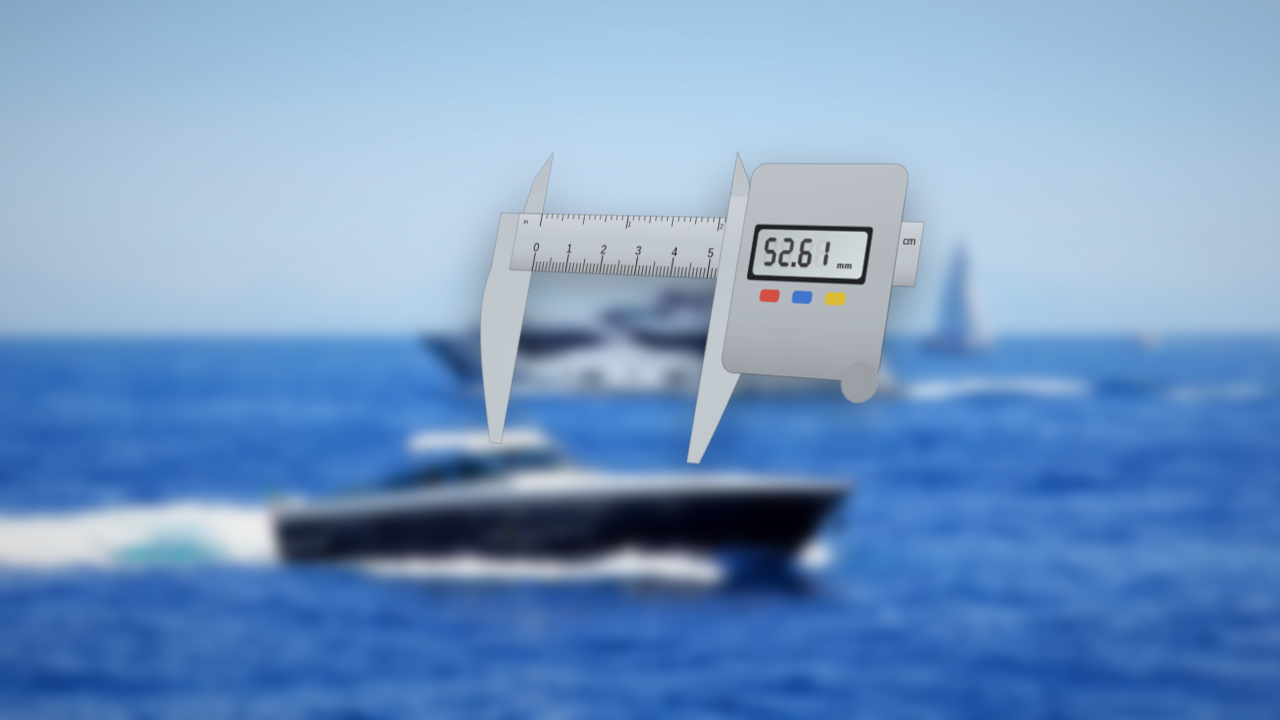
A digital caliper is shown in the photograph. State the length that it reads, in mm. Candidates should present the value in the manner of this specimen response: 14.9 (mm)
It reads 52.61 (mm)
